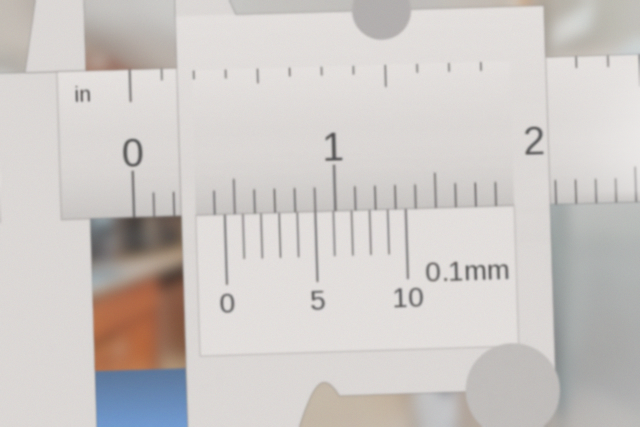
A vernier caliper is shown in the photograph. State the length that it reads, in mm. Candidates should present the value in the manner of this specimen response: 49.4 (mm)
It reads 4.5 (mm)
